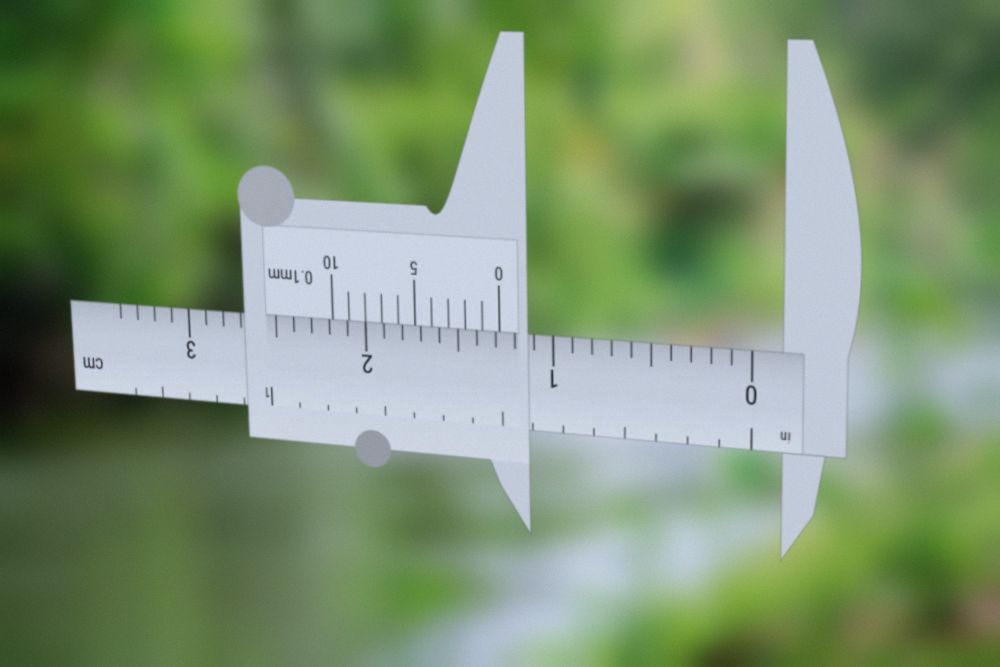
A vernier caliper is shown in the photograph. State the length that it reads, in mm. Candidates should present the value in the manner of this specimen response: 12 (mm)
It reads 12.8 (mm)
